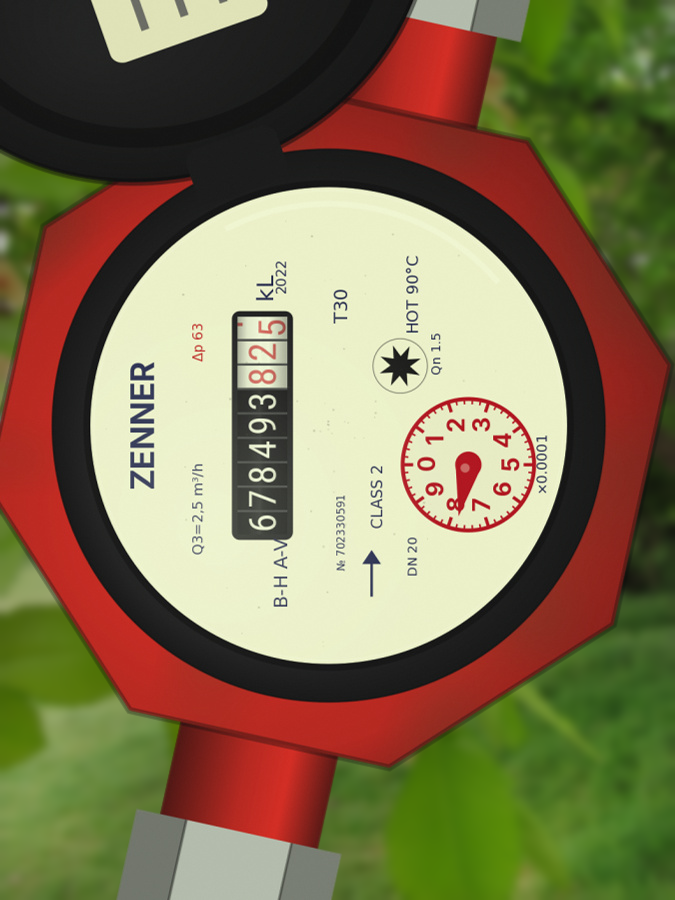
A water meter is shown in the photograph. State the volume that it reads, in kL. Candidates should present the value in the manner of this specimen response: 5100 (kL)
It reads 678493.8247 (kL)
